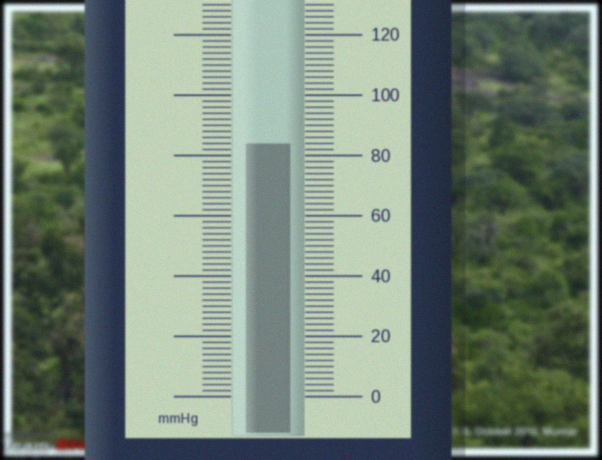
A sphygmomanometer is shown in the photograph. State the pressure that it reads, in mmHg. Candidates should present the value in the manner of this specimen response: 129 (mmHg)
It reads 84 (mmHg)
